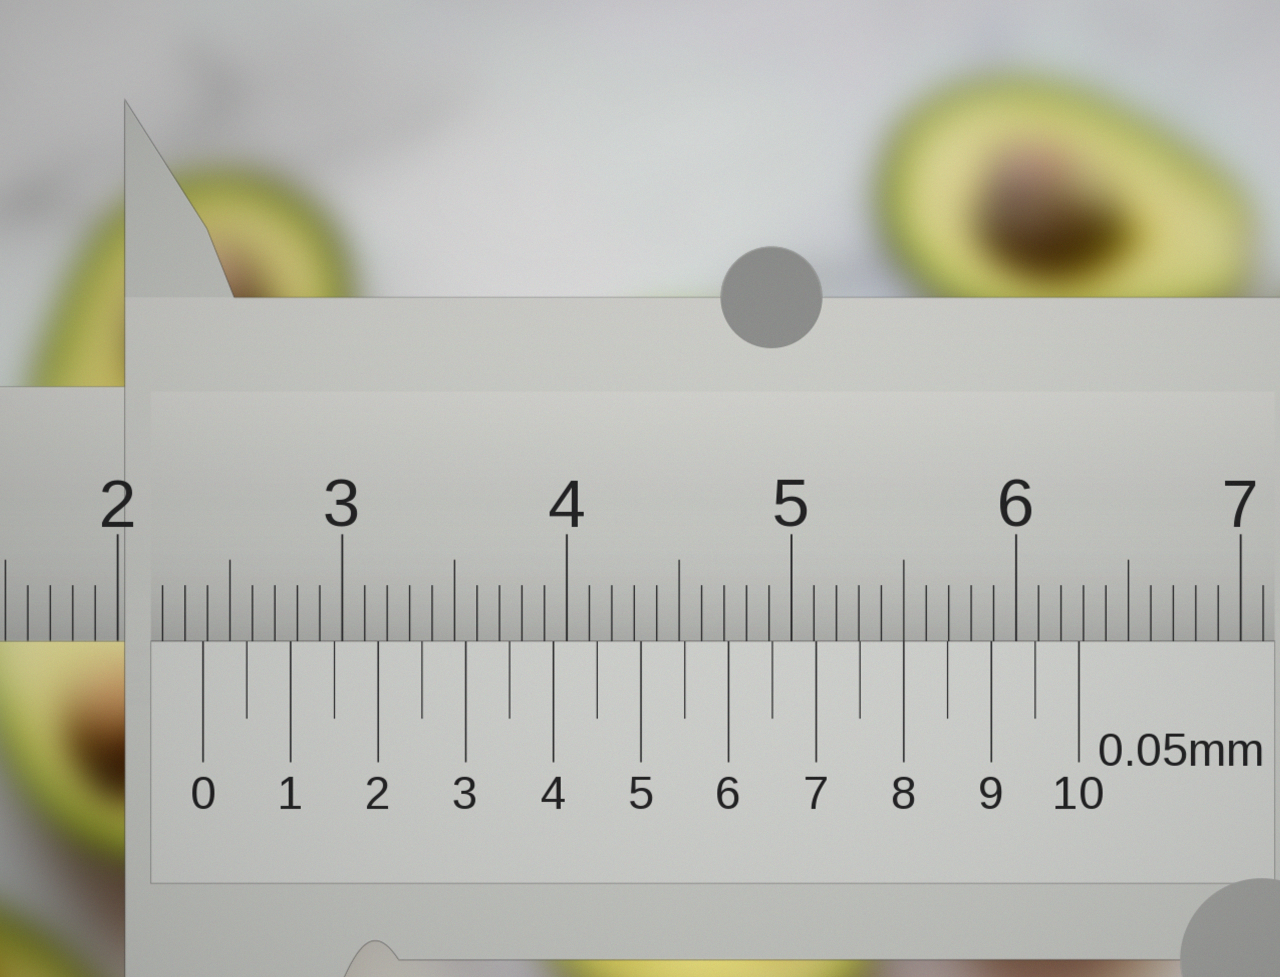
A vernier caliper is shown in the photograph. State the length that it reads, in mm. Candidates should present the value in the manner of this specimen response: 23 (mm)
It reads 23.8 (mm)
